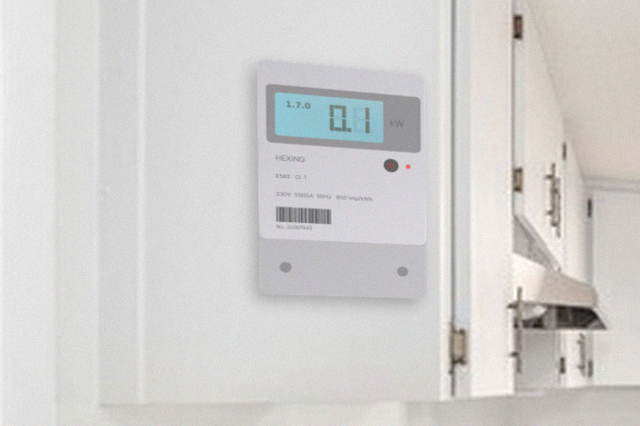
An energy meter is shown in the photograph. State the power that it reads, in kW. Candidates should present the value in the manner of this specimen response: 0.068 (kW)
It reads 0.1 (kW)
